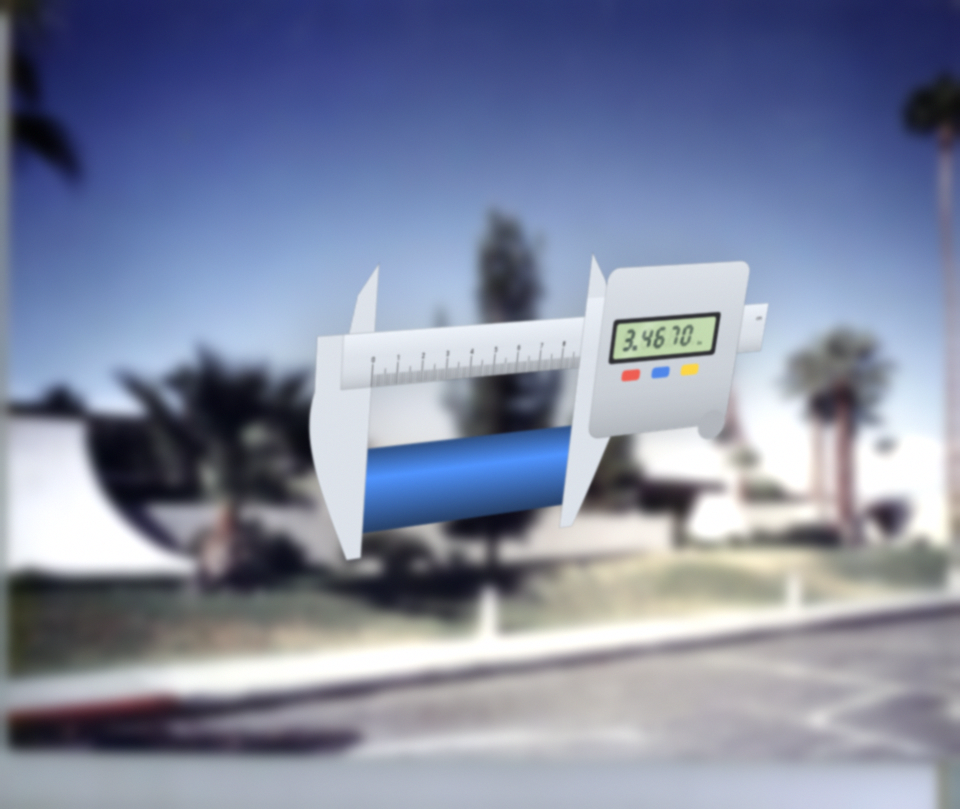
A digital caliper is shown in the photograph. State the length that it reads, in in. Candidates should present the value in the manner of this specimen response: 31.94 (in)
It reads 3.4670 (in)
